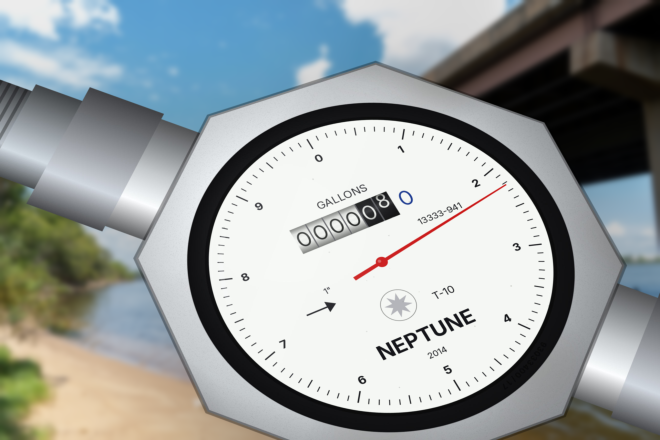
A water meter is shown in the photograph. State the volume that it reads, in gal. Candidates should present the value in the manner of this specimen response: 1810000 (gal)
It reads 82.2 (gal)
